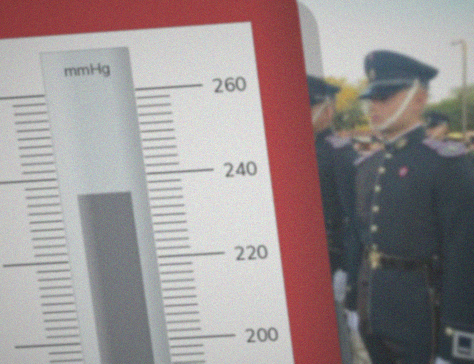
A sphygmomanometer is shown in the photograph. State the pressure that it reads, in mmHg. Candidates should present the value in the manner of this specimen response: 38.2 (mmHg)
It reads 236 (mmHg)
